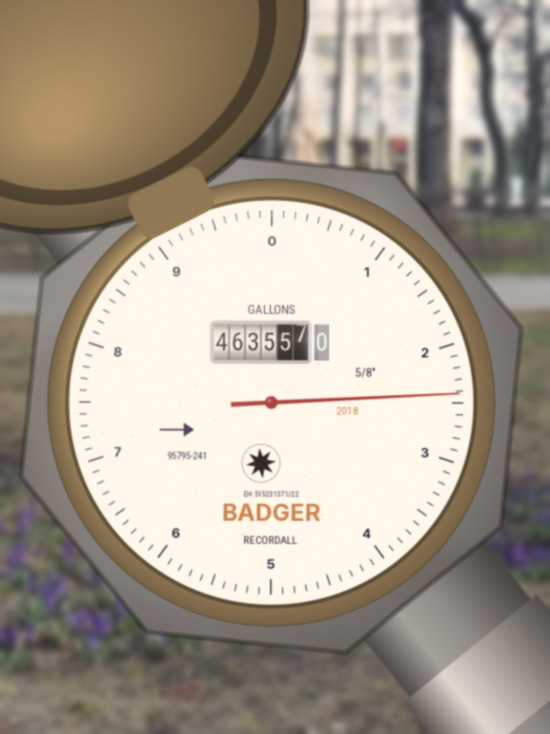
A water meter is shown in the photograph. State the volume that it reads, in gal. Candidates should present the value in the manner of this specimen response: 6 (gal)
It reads 4635572.4 (gal)
